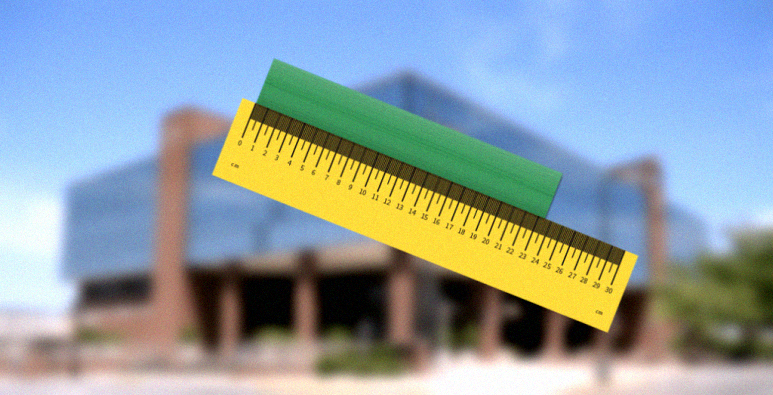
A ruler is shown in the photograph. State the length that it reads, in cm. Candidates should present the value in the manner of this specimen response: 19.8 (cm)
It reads 23.5 (cm)
